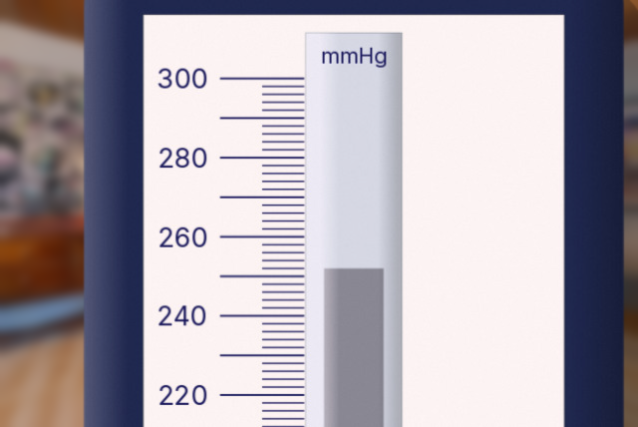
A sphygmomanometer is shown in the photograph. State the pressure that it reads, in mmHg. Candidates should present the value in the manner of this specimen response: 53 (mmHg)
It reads 252 (mmHg)
